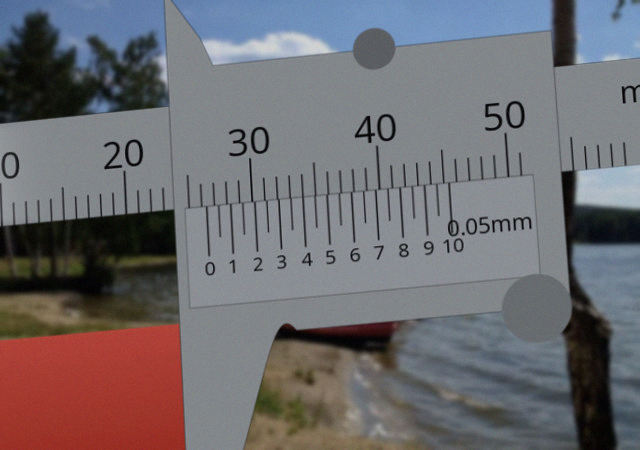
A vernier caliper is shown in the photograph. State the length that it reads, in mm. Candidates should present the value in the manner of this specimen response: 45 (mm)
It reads 26.4 (mm)
